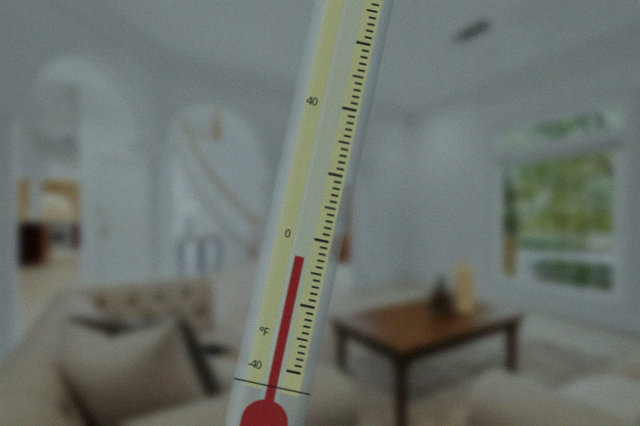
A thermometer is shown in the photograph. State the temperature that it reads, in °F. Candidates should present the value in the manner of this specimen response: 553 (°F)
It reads -6 (°F)
